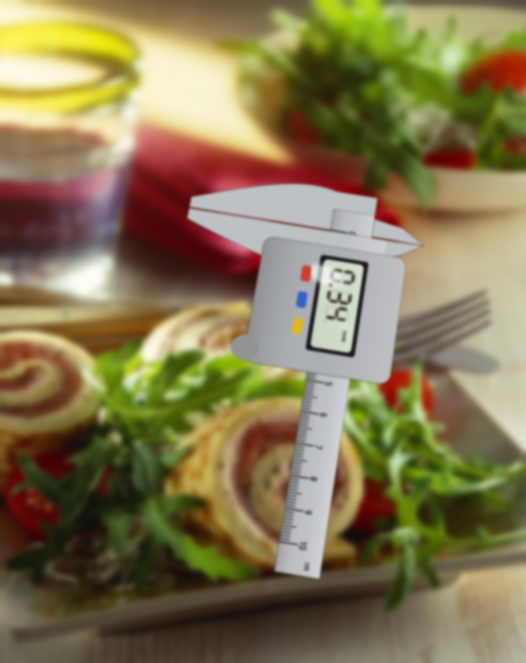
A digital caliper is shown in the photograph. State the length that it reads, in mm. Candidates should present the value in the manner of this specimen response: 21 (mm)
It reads 0.34 (mm)
